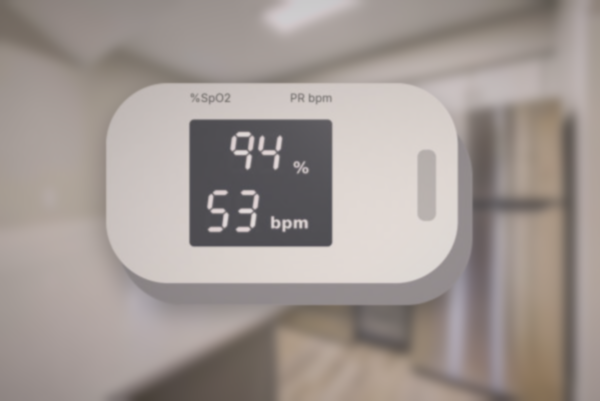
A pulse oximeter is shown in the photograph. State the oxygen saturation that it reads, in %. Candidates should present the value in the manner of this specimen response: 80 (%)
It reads 94 (%)
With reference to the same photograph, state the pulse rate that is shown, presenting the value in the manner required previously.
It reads 53 (bpm)
